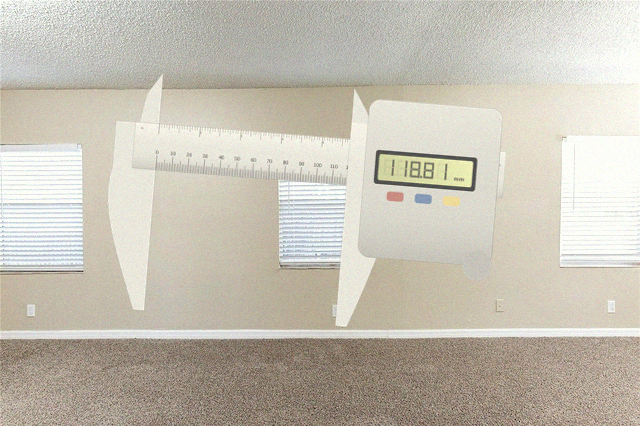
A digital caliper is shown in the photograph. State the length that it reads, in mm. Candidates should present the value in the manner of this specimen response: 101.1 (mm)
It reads 118.81 (mm)
